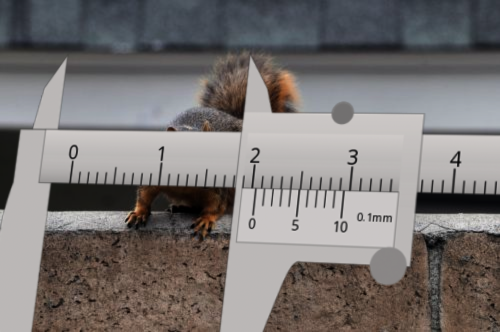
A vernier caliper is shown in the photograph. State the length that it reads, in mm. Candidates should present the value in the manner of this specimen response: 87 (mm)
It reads 20.4 (mm)
